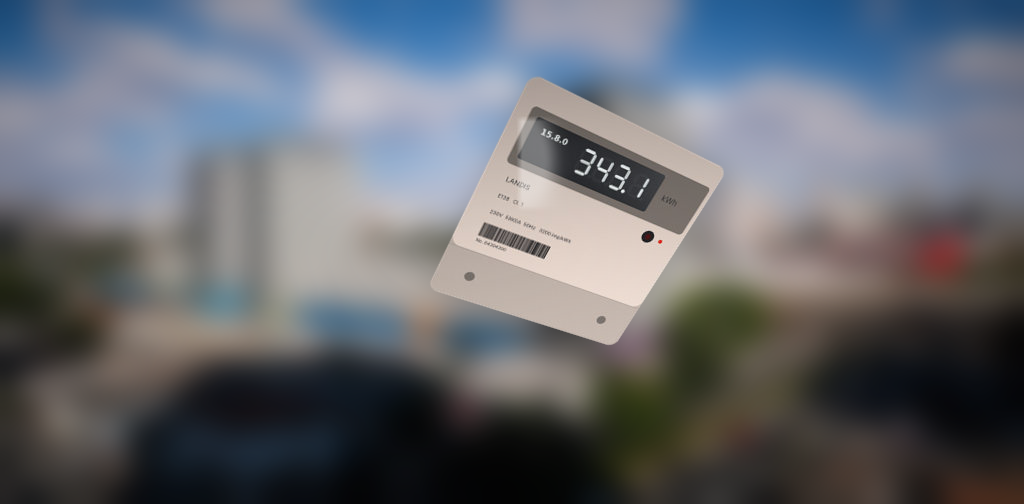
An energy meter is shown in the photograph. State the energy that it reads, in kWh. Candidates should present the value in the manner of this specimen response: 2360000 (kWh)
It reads 343.1 (kWh)
